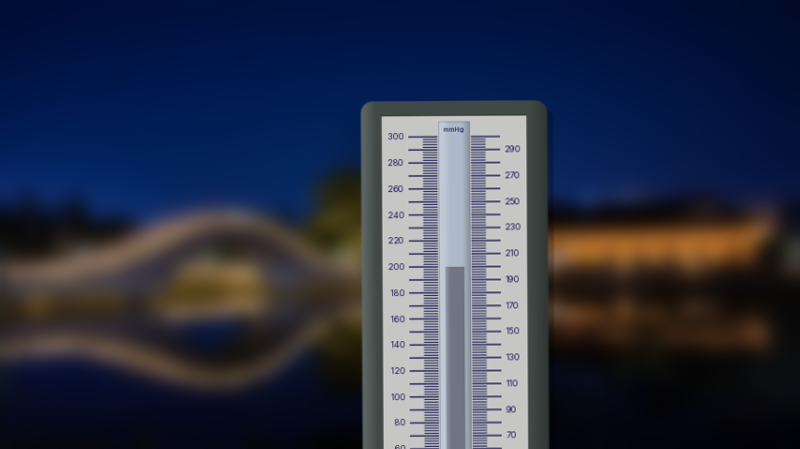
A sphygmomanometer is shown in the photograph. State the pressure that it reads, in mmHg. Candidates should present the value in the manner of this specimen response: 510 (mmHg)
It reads 200 (mmHg)
